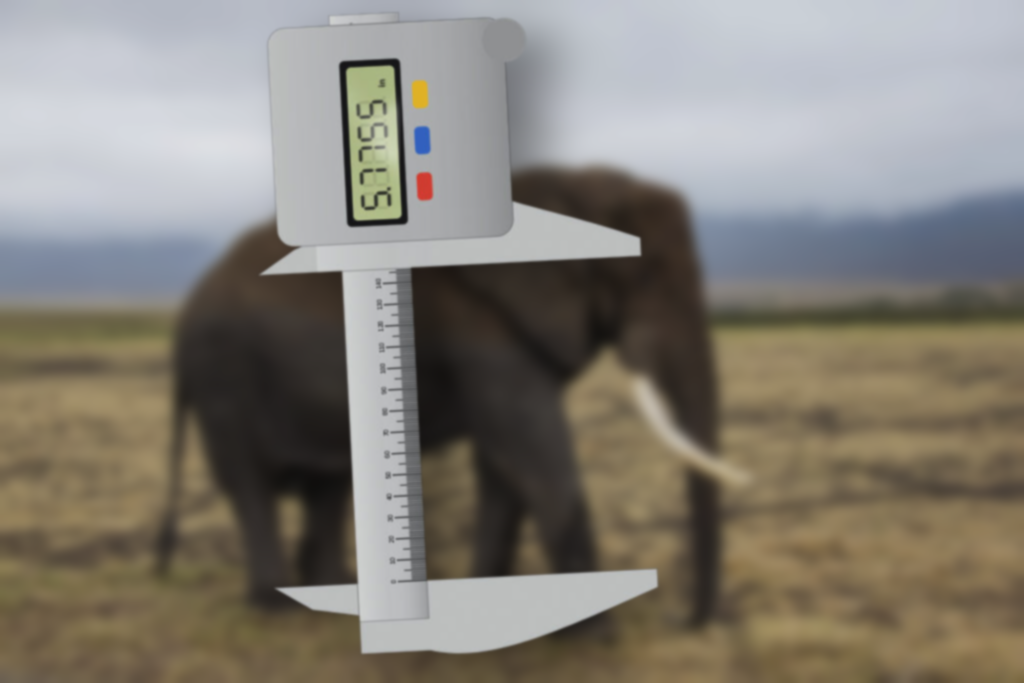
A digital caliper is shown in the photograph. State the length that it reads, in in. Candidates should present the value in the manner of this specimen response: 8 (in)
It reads 5.7755 (in)
